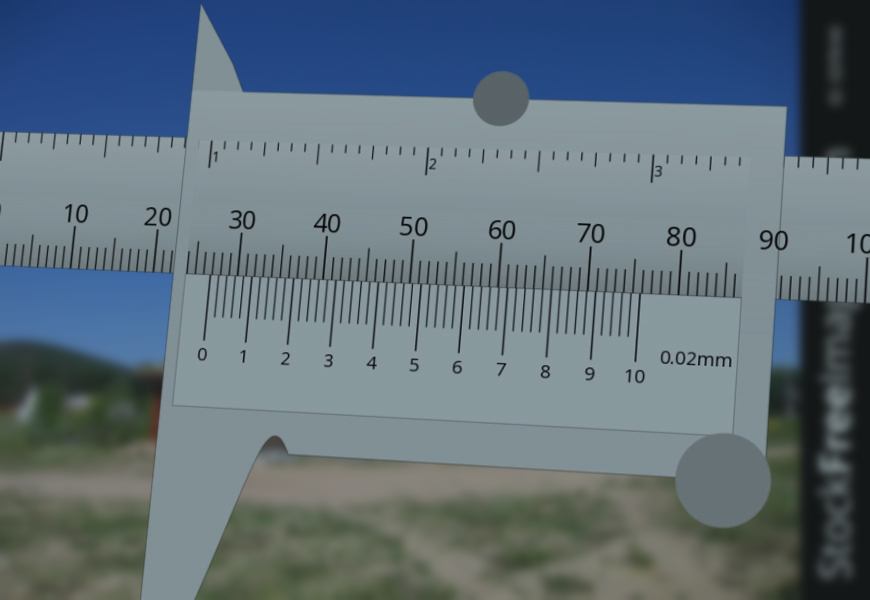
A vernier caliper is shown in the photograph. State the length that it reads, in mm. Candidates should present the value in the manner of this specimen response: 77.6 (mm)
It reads 26.8 (mm)
